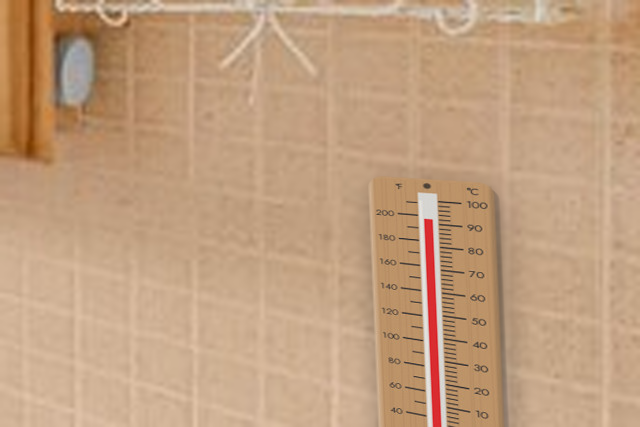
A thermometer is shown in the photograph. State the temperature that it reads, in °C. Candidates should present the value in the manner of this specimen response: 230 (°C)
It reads 92 (°C)
